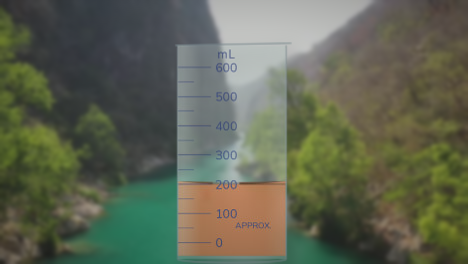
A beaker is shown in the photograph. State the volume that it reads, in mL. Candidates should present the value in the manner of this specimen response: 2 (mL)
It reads 200 (mL)
